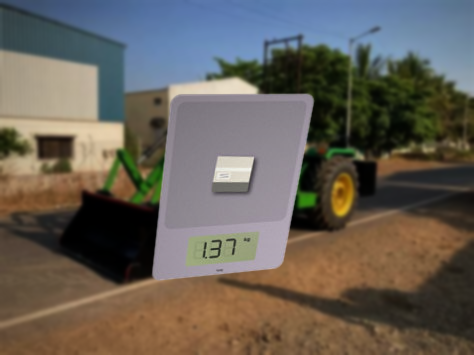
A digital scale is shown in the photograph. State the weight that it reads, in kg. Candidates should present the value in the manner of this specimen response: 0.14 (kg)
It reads 1.37 (kg)
